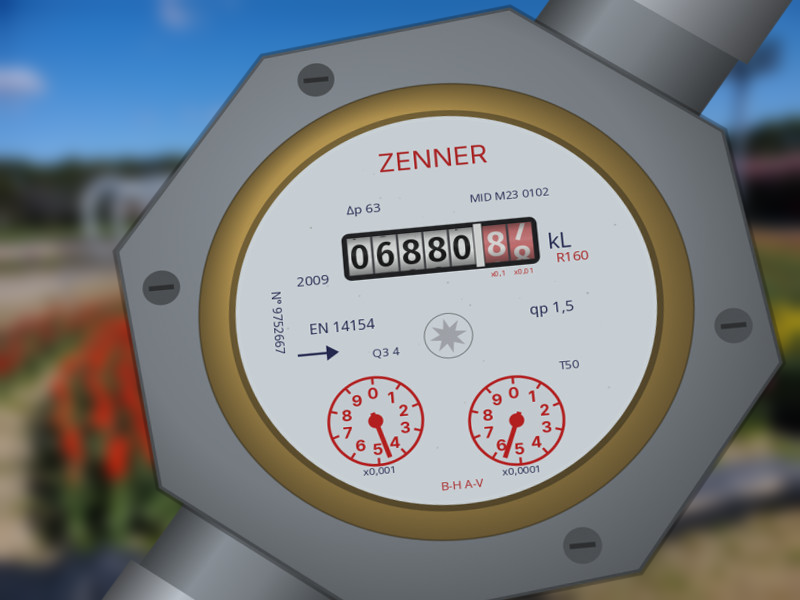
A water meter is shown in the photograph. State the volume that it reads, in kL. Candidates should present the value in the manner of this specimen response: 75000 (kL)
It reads 6880.8745 (kL)
